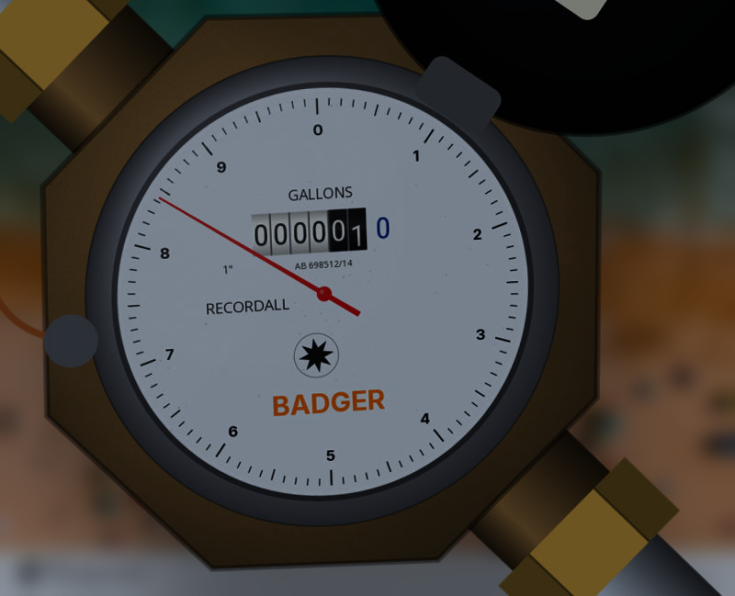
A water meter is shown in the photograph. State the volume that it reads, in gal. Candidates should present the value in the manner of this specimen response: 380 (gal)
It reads 8.4 (gal)
